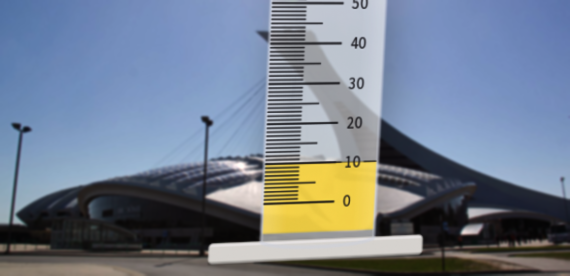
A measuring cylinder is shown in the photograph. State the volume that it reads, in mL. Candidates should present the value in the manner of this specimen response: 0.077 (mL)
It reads 10 (mL)
